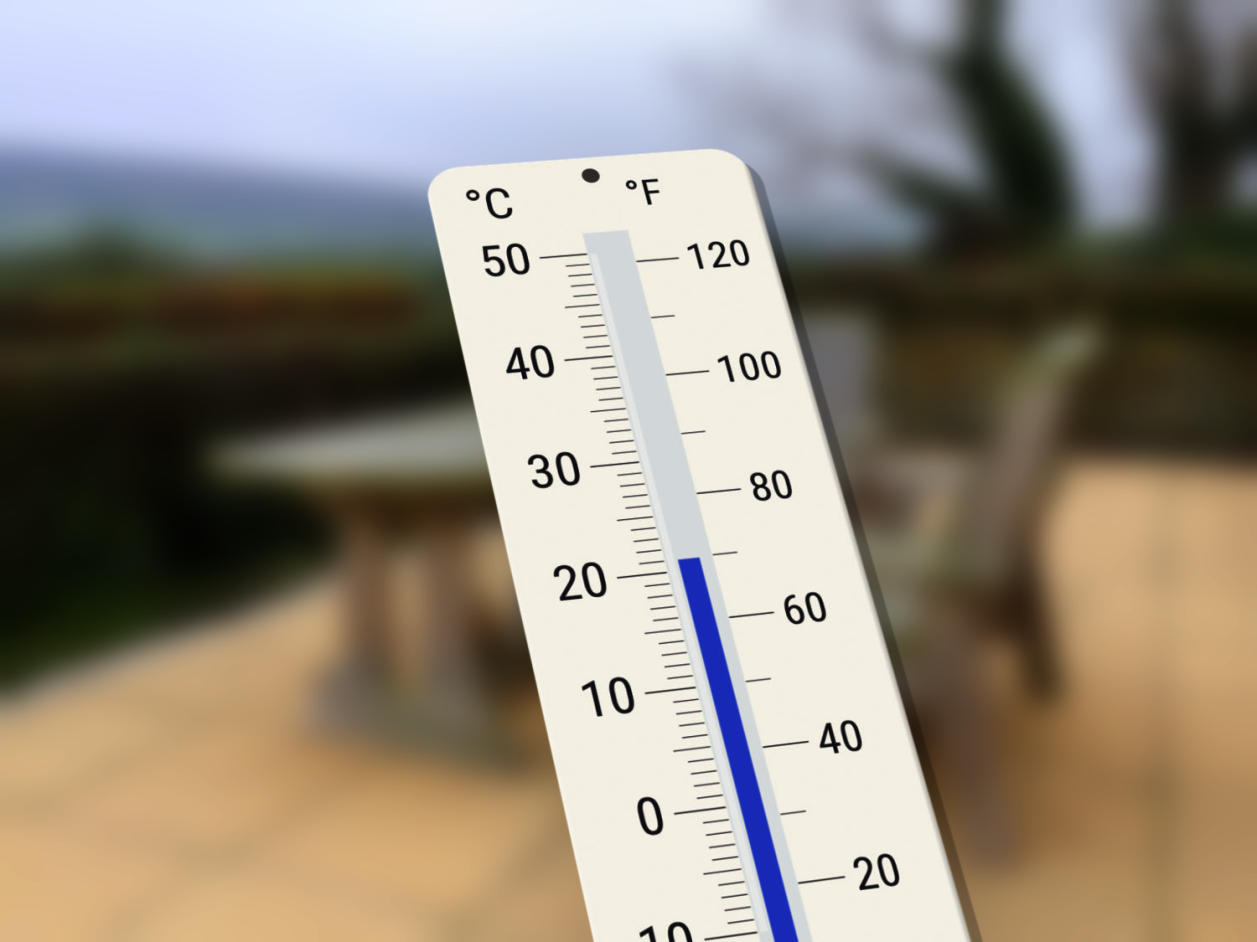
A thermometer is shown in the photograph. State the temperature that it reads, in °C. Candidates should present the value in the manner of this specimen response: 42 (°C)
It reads 21 (°C)
